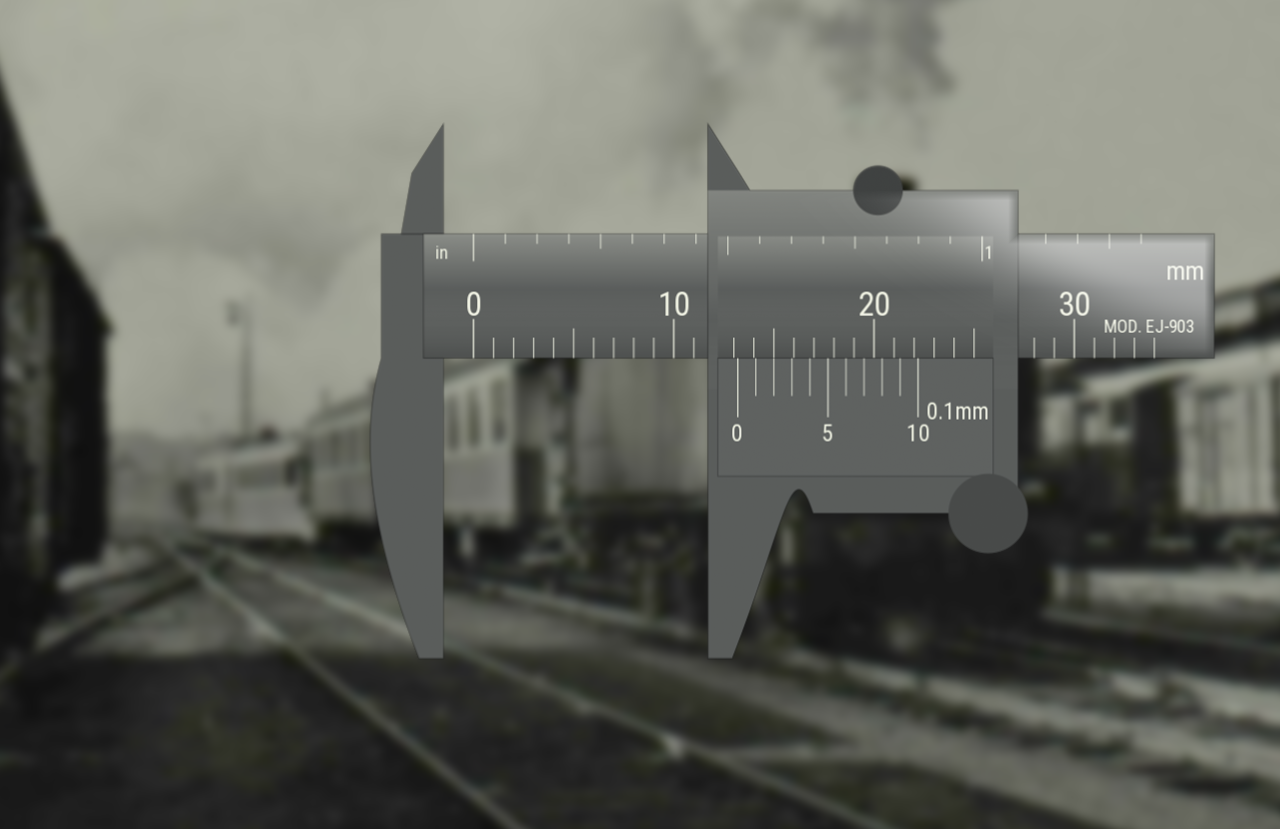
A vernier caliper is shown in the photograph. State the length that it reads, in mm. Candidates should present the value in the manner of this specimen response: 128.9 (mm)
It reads 13.2 (mm)
